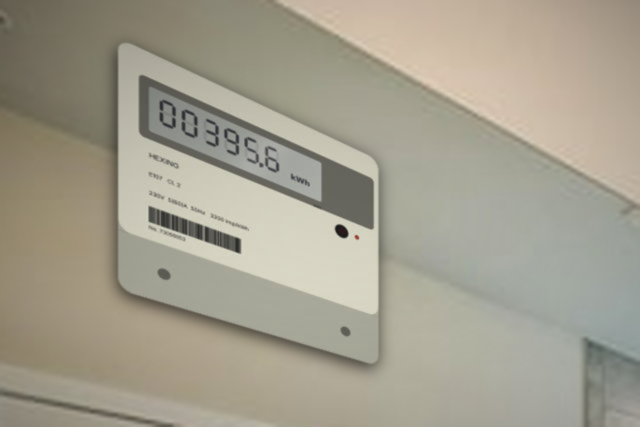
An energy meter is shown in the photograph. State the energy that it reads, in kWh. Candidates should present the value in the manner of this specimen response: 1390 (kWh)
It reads 395.6 (kWh)
